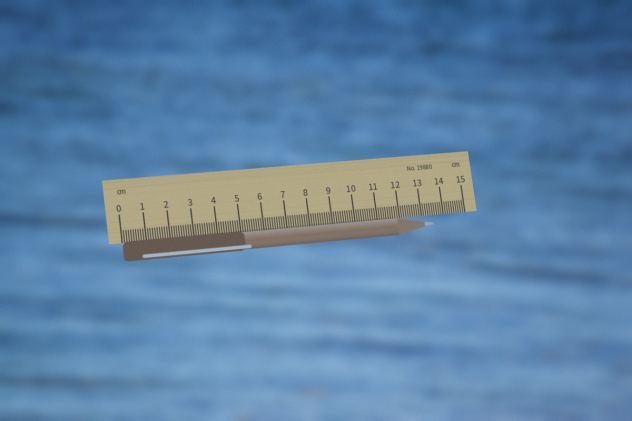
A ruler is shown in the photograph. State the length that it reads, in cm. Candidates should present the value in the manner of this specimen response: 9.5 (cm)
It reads 13.5 (cm)
